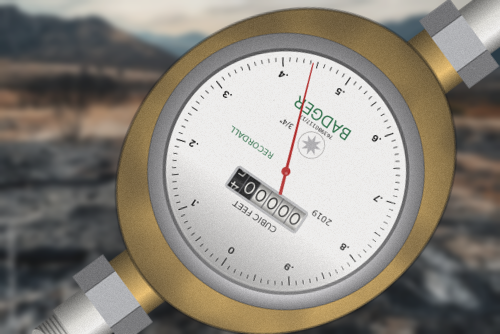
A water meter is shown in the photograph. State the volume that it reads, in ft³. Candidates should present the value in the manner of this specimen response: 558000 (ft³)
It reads 4.44 (ft³)
